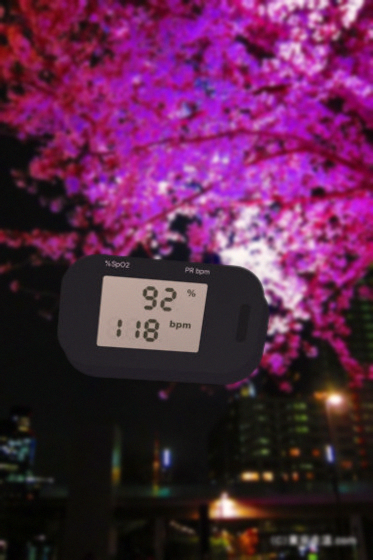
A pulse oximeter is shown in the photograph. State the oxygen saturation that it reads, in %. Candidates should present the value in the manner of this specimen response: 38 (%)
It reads 92 (%)
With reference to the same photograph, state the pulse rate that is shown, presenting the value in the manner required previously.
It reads 118 (bpm)
